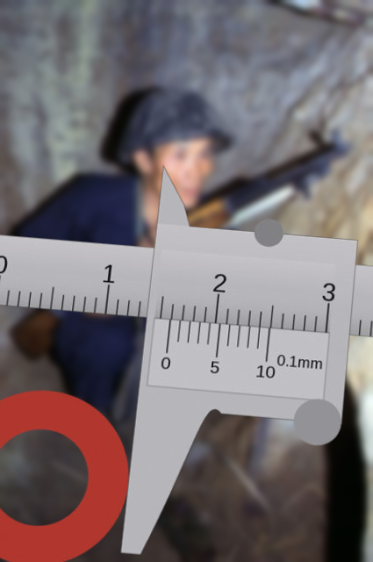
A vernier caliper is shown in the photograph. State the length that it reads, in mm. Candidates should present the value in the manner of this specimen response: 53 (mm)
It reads 15.9 (mm)
